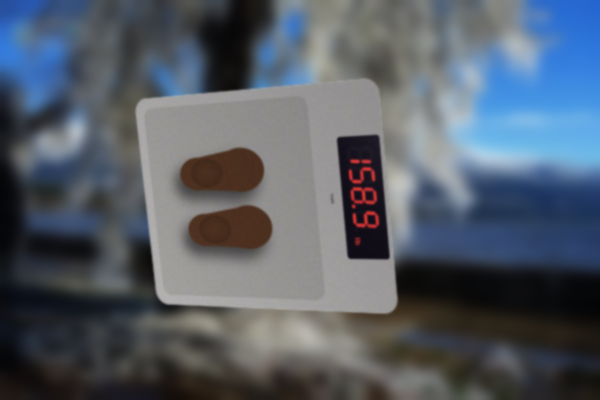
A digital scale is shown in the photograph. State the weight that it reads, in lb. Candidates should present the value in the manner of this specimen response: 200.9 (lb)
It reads 158.9 (lb)
